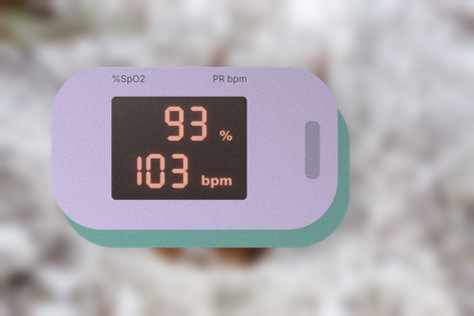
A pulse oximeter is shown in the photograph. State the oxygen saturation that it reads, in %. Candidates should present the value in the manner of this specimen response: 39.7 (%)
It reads 93 (%)
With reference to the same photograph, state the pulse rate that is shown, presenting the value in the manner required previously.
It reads 103 (bpm)
